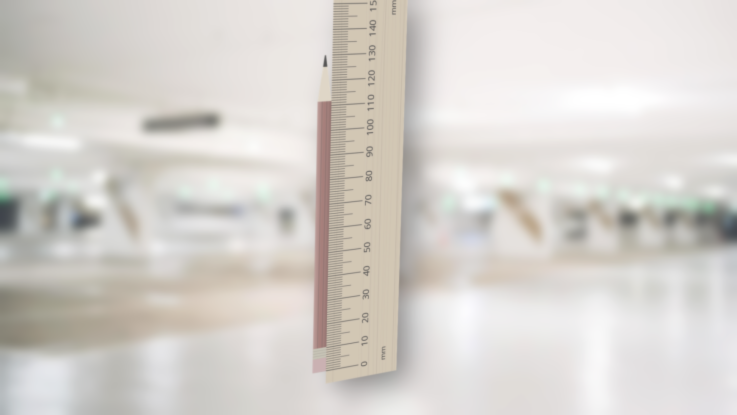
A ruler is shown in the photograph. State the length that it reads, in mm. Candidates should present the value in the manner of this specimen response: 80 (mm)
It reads 130 (mm)
